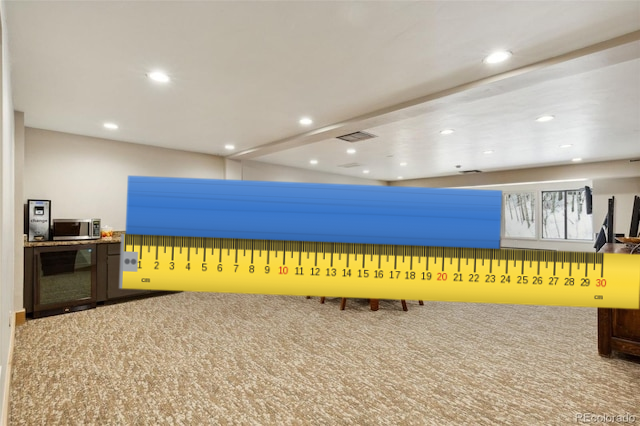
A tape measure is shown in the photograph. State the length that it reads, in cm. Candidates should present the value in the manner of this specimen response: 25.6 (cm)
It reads 23.5 (cm)
